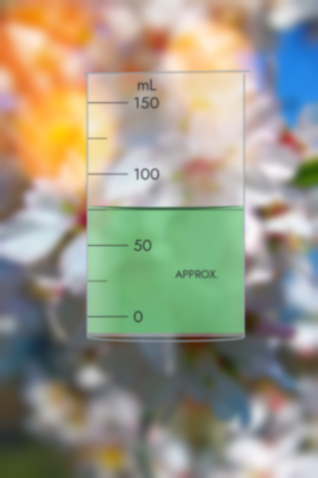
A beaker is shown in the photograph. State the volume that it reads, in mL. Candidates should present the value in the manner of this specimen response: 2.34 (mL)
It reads 75 (mL)
